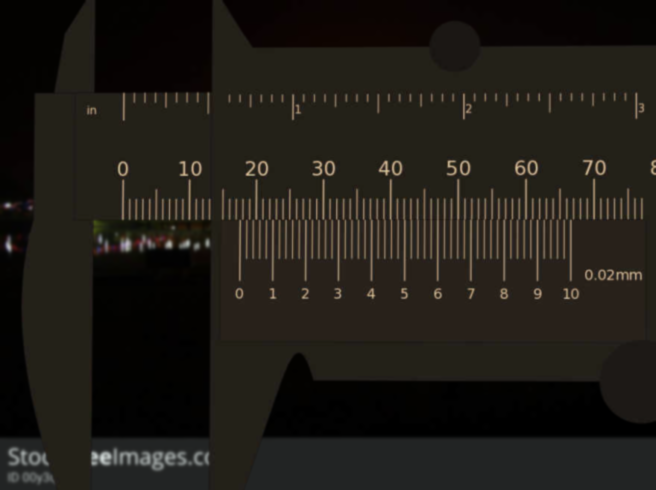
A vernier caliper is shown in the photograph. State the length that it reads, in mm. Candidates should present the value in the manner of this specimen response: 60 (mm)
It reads 17.6 (mm)
